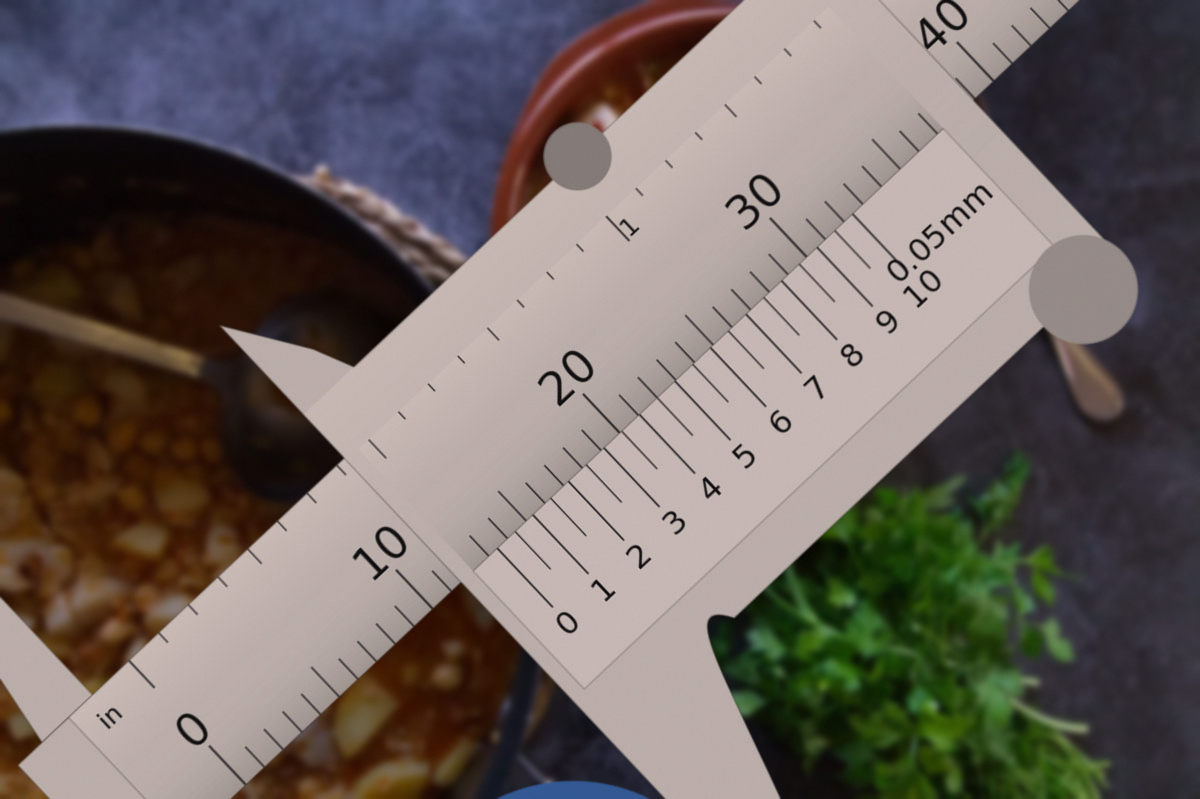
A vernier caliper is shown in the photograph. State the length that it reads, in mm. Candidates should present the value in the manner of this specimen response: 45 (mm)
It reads 13.45 (mm)
